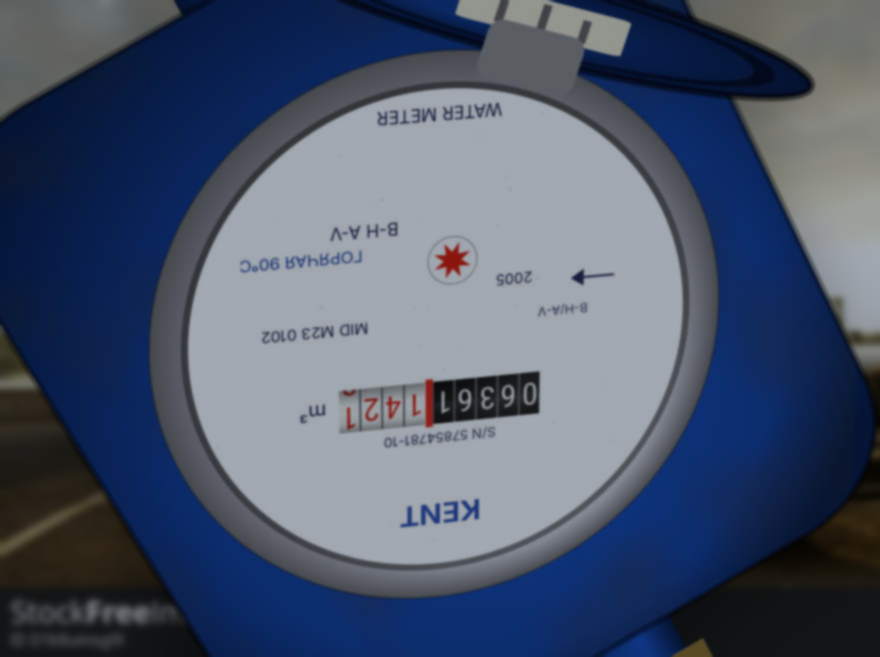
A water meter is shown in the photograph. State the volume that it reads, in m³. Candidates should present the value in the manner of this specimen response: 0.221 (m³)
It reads 6361.1421 (m³)
